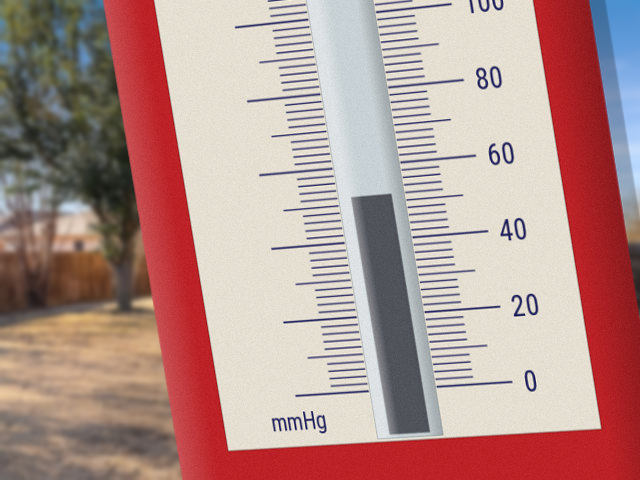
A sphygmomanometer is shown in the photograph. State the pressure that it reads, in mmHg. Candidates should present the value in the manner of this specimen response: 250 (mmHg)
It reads 52 (mmHg)
